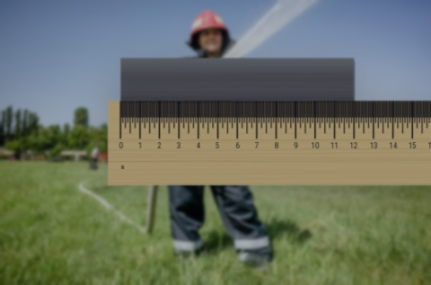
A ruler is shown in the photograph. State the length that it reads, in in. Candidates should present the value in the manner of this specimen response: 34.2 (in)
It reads 12 (in)
